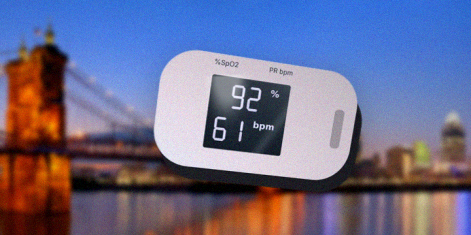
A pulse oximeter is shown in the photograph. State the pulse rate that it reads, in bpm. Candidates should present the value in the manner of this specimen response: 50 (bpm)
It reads 61 (bpm)
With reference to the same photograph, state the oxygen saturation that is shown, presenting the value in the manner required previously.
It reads 92 (%)
